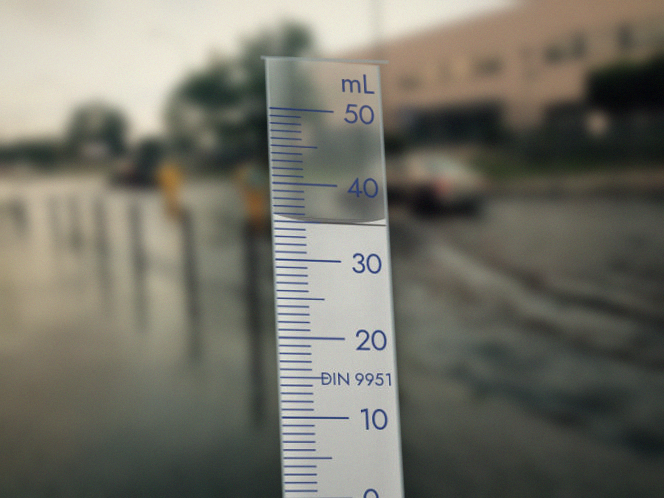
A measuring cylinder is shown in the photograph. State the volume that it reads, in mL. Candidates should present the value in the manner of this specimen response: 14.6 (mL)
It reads 35 (mL)
